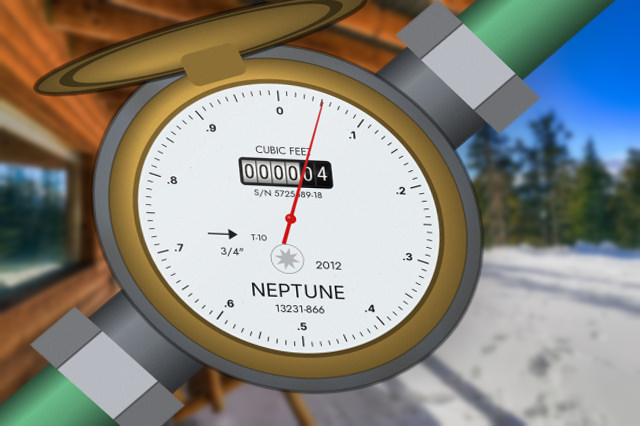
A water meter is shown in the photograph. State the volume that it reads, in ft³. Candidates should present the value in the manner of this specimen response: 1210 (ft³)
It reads 4.05 (ft³)
